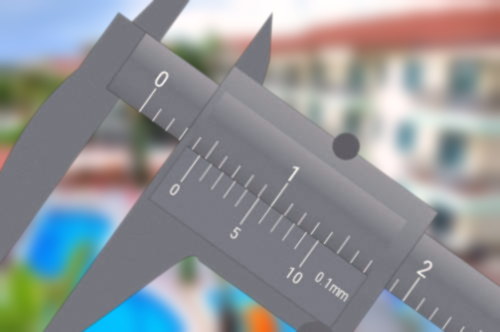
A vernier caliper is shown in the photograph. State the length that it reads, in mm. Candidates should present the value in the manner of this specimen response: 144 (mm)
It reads 4.6 (mm)
